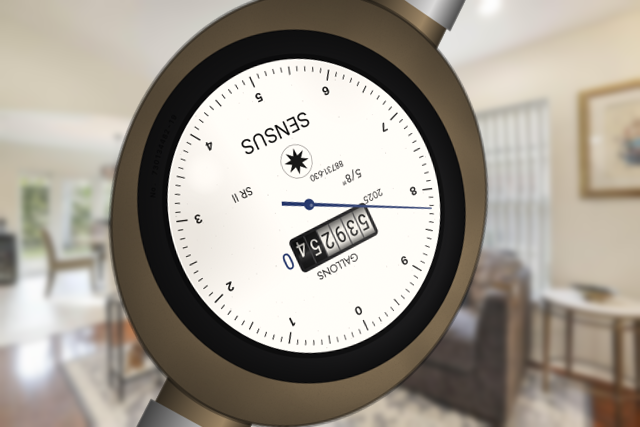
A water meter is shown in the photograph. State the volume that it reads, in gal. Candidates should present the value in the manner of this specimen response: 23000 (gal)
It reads 5392538.2 (gal)
